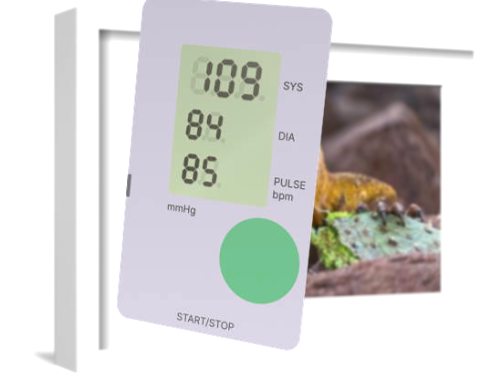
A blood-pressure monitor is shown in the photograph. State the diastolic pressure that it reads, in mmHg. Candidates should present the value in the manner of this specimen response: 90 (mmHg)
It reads 84 (mmHg)
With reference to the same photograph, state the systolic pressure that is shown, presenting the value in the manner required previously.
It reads 109 (mmHg)
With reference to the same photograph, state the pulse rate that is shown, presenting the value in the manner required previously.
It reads 85 (bpm)
